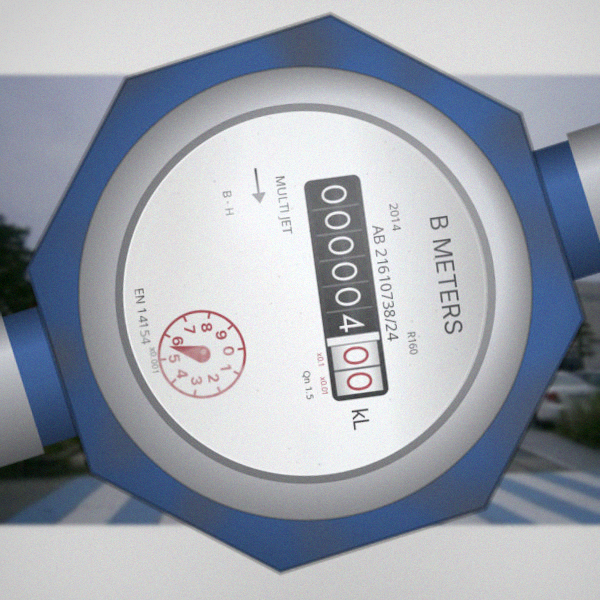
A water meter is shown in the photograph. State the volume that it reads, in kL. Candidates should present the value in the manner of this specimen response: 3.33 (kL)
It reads 4.005 (kL)
